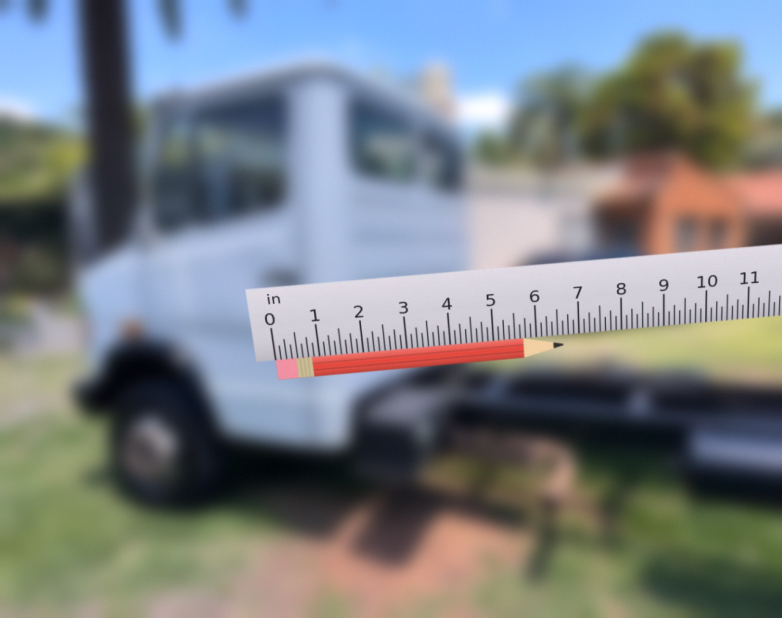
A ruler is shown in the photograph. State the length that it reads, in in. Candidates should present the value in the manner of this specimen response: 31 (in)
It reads 6.625 (in)
